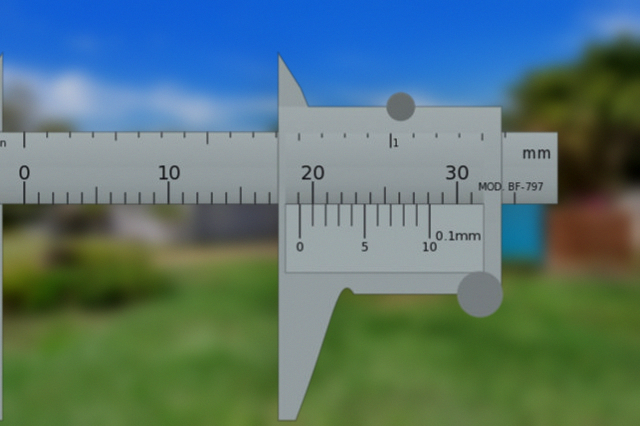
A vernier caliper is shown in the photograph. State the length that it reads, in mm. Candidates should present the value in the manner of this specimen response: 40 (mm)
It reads 19.1 (mm)
